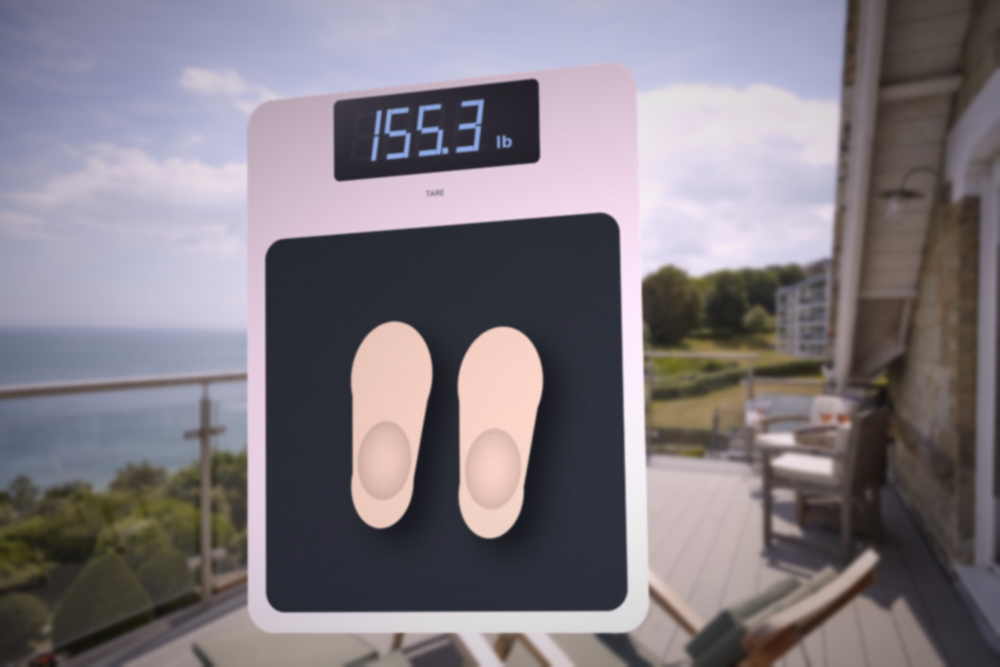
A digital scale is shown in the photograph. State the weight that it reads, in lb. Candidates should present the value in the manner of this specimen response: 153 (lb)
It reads 155.3 (lb)
